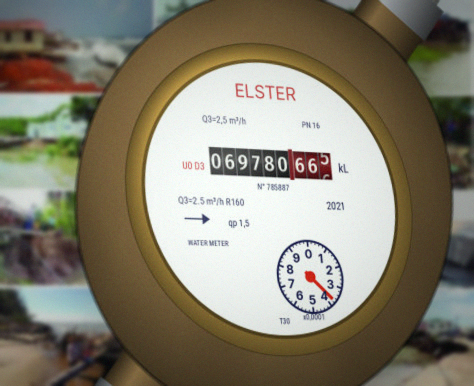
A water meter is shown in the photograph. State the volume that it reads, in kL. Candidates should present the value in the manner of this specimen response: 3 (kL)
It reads 69780.6653 (kL)
